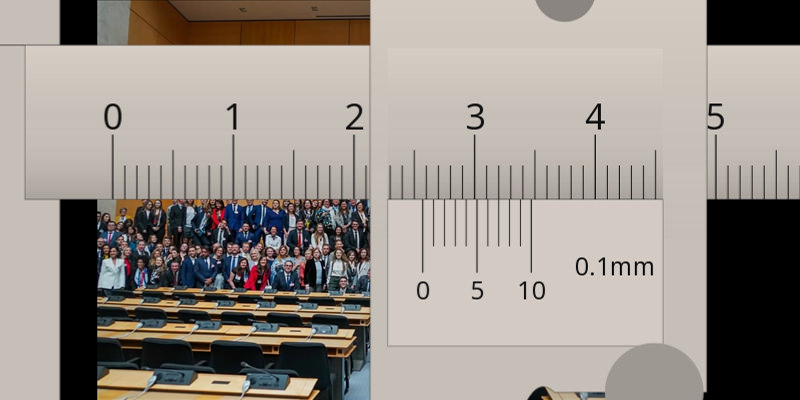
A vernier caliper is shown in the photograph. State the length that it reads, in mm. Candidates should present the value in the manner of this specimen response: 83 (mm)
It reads 25.7 (mm)
